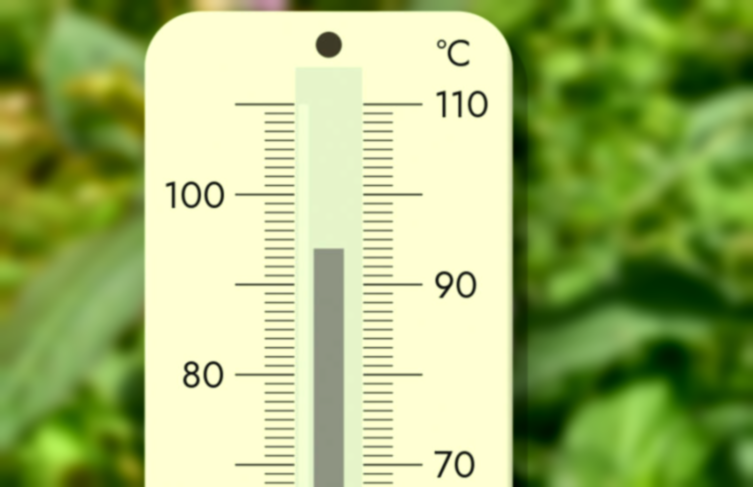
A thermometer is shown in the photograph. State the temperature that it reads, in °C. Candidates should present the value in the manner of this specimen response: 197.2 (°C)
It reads 94 (°C)
